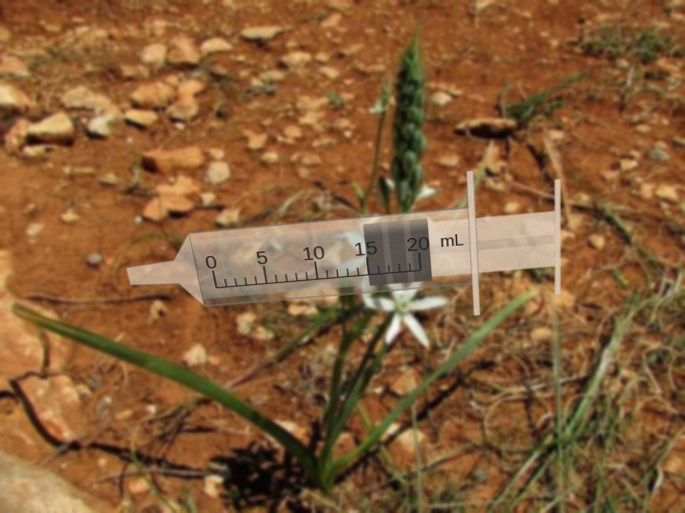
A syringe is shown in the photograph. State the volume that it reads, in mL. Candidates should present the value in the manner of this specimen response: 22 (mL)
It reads 15 (mL)
